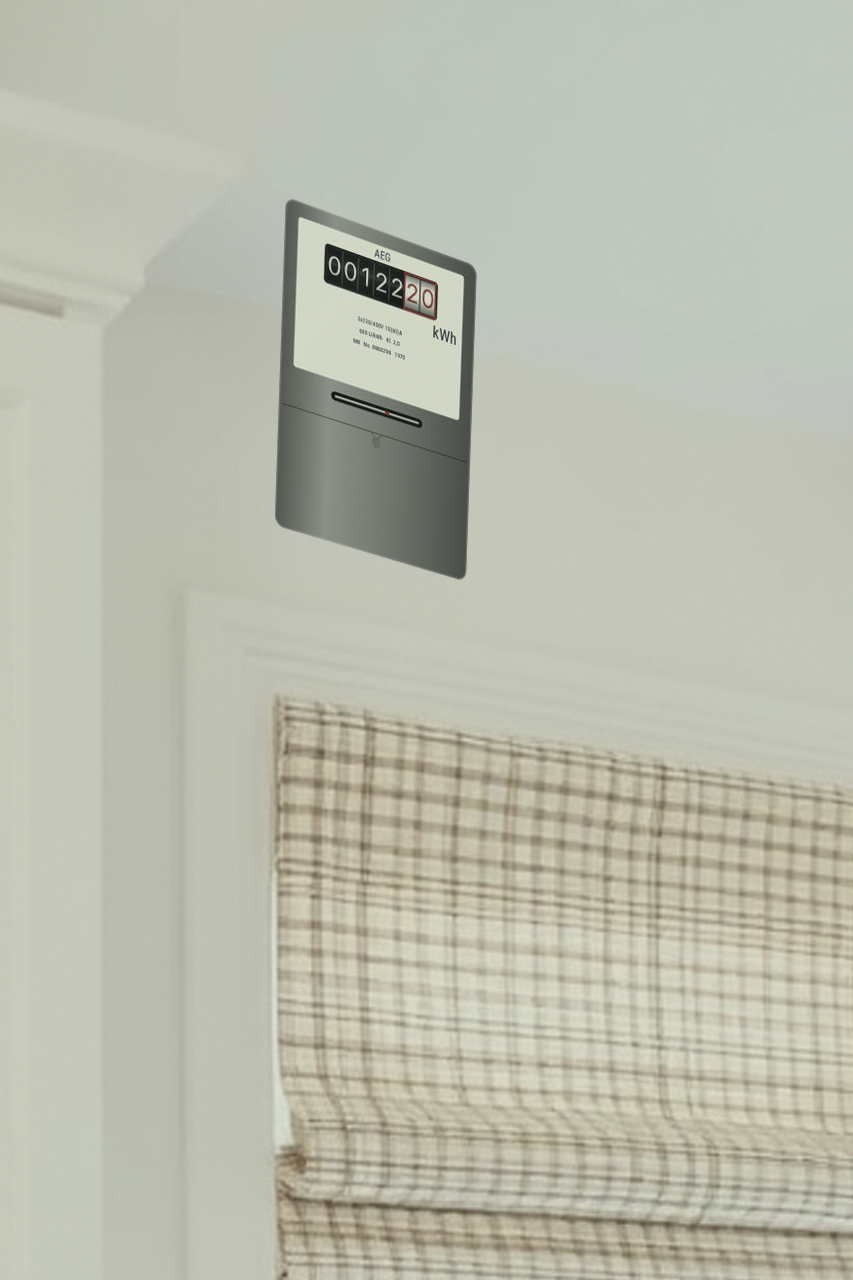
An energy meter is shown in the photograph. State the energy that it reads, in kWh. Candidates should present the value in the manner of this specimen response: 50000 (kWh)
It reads 122.20 (kWh)
